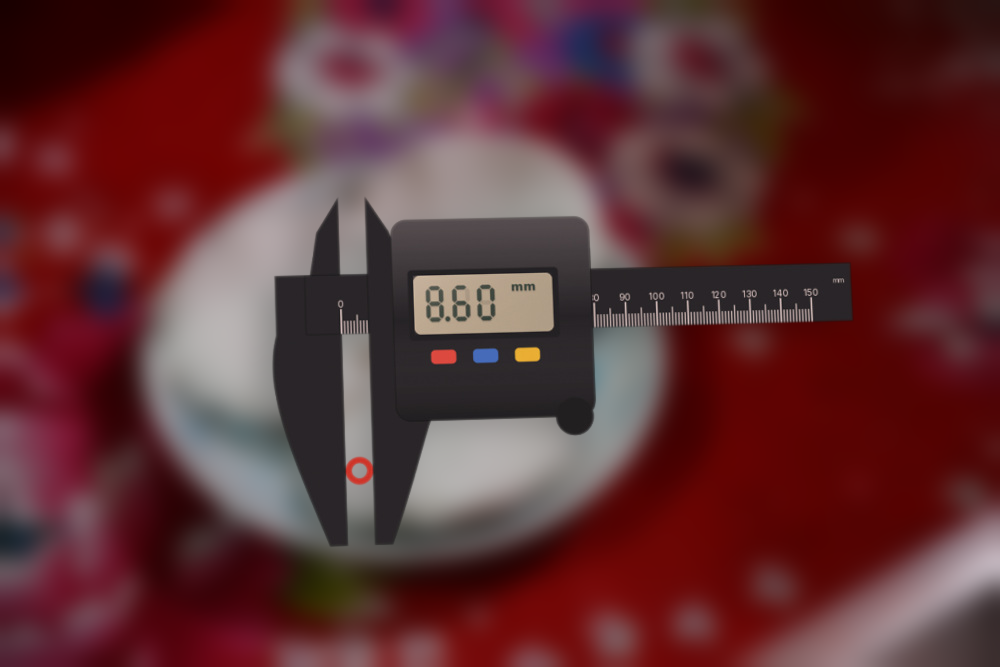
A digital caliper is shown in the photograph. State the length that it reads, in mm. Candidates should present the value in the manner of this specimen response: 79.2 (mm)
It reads 8.60 (mm)
